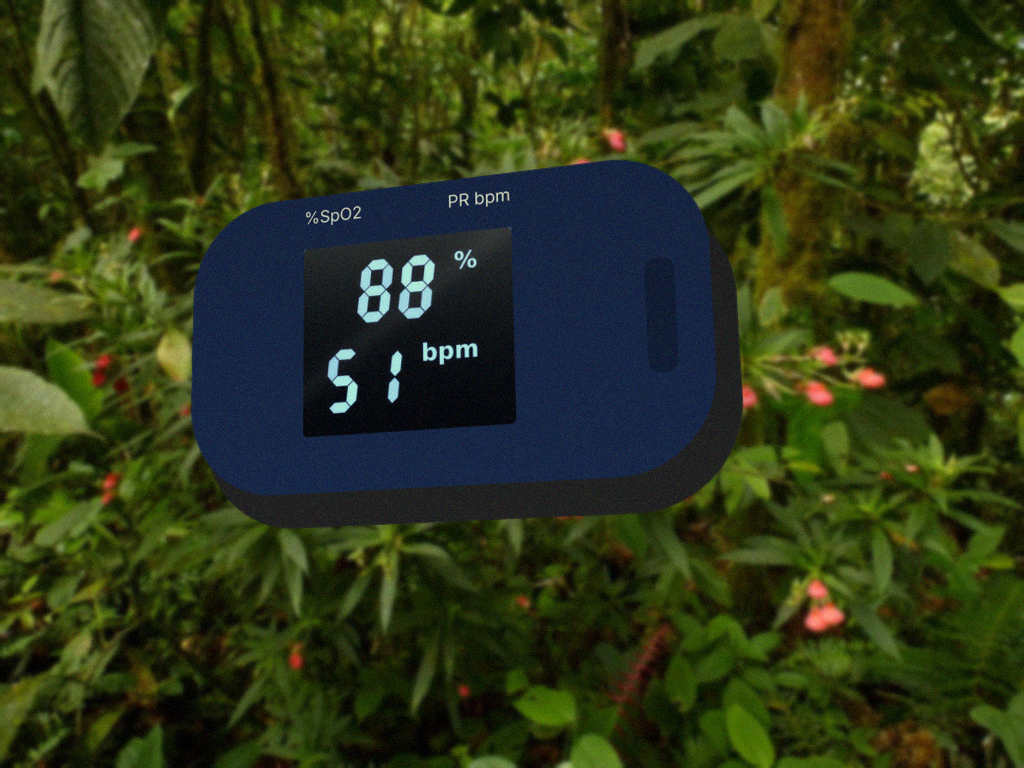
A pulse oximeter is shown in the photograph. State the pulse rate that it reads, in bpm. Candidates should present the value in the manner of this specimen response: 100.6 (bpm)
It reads 51 (bpm)
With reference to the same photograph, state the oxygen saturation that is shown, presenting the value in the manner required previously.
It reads 88 (%)
